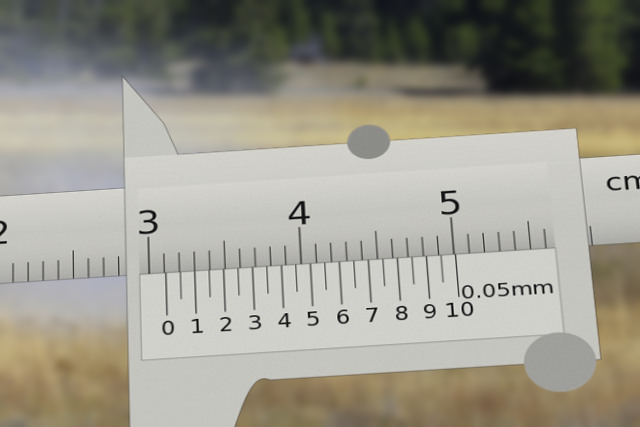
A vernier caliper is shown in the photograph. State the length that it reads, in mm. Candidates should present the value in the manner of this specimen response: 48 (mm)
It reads 31.1 (mm)
